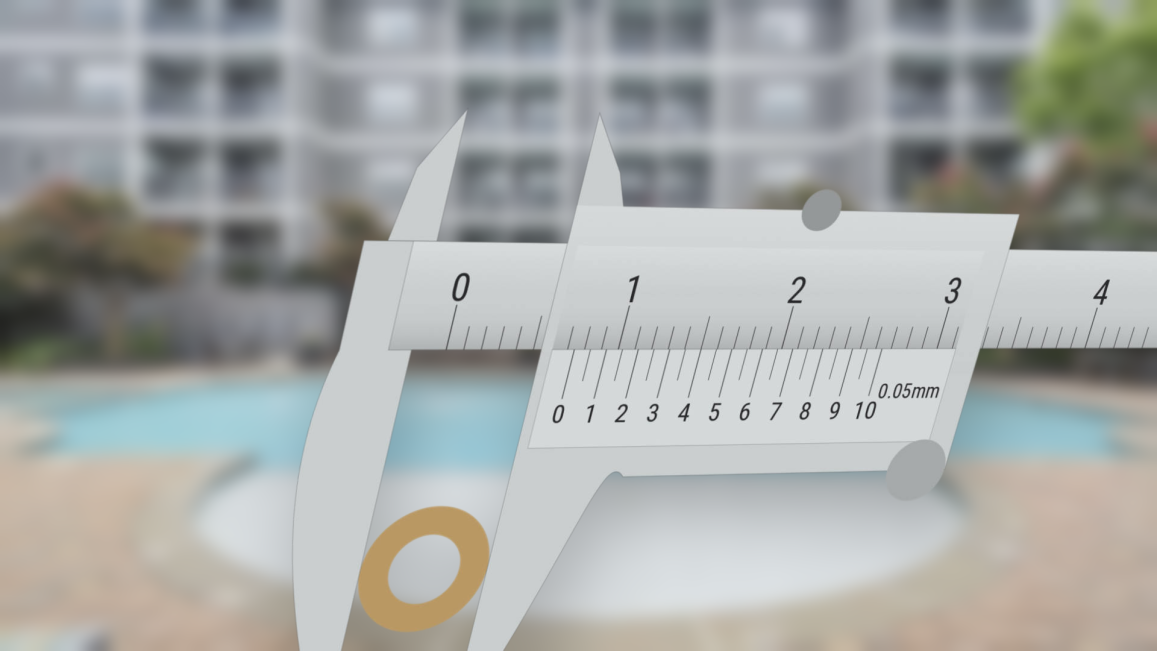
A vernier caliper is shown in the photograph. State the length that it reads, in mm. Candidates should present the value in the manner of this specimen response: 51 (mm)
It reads 7.4 (mm)
